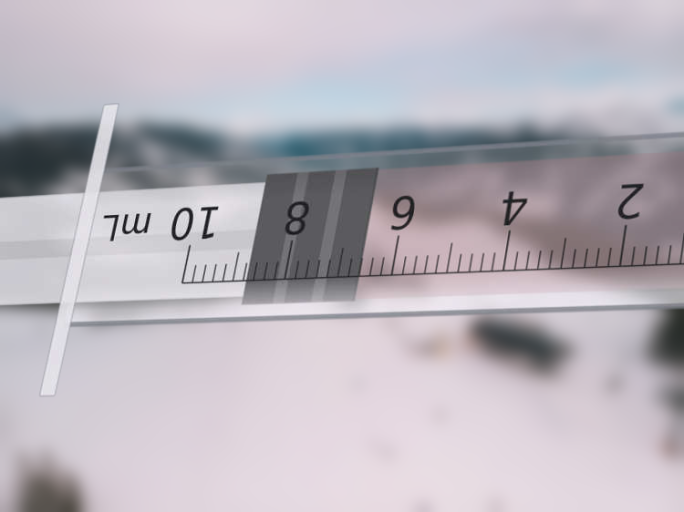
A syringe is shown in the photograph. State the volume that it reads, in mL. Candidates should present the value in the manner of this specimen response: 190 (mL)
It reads 6.6 (mL)
